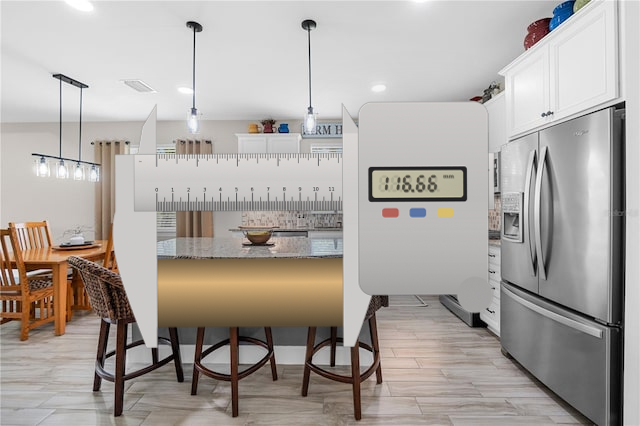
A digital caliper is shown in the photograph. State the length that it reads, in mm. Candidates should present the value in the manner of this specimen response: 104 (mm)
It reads 116.66 (mm)
